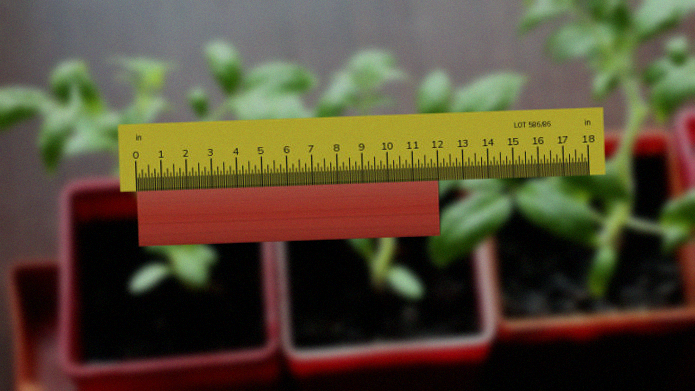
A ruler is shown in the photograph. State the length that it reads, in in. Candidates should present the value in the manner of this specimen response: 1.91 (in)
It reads 12 (in)
